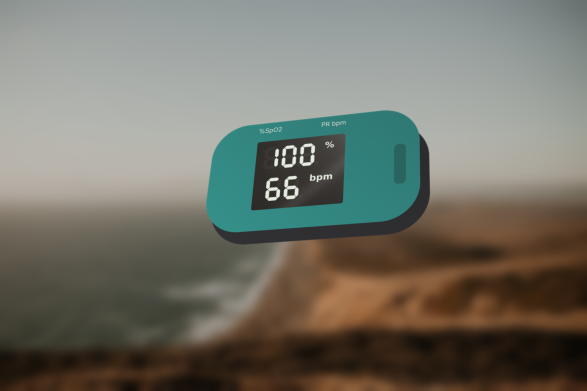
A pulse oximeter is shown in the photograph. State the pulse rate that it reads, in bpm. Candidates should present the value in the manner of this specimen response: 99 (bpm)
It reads 66 (bpm)
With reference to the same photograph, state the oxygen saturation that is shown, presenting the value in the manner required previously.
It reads 100 (%)
